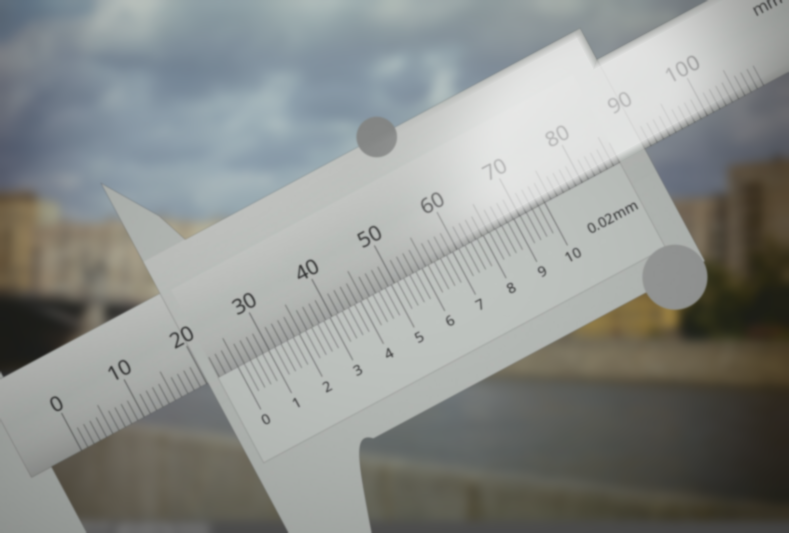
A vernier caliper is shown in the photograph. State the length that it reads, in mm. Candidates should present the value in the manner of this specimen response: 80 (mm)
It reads 25.0 (mm)
